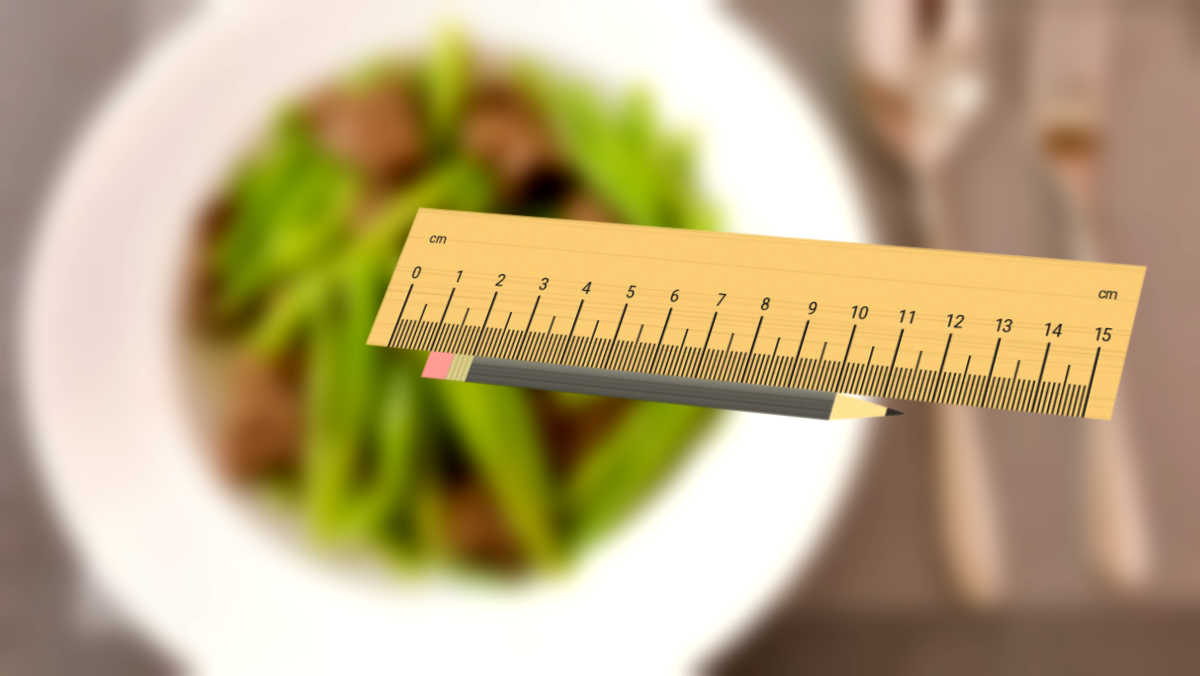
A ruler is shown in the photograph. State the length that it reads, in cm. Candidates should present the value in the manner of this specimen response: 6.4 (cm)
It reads 10.5 (cm)
